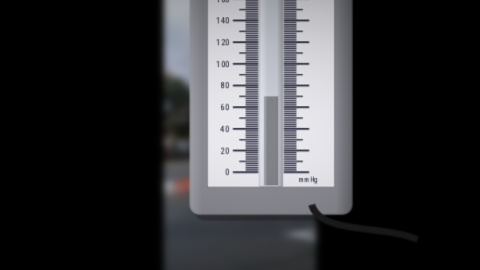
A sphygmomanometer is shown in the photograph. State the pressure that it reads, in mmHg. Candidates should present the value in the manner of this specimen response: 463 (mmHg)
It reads 70 (mmHg)
